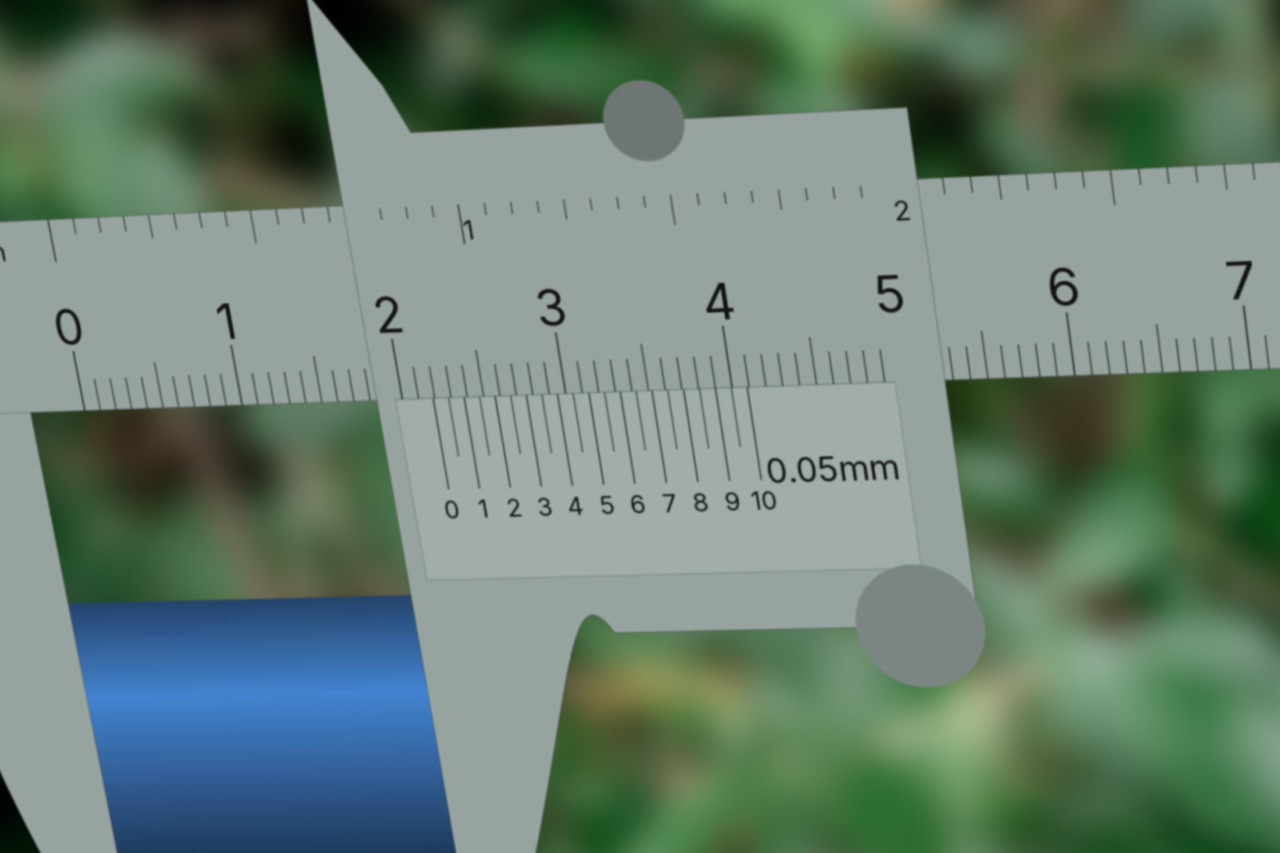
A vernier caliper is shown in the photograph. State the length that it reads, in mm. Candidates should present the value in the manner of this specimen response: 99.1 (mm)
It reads 21.9 (mm)
